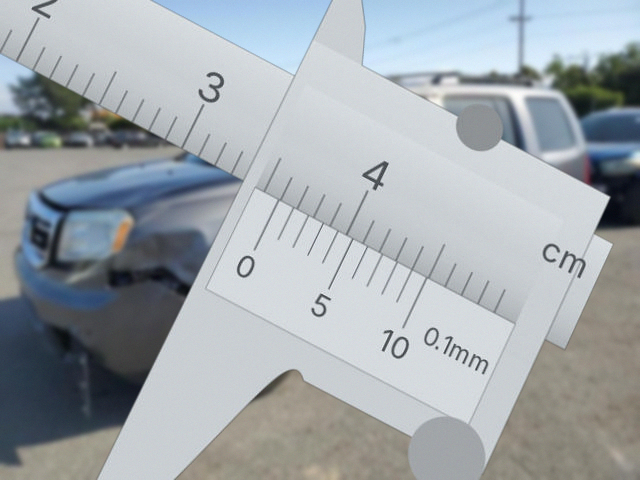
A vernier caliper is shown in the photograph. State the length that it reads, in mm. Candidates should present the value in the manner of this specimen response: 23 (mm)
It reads 35.9 (mm)
